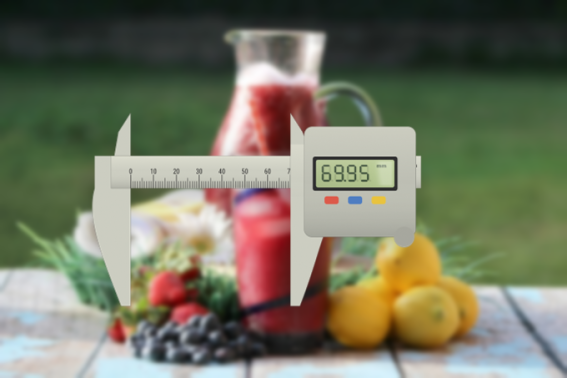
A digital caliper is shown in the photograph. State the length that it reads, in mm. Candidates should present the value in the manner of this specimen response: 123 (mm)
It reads 69.95 (mm)
